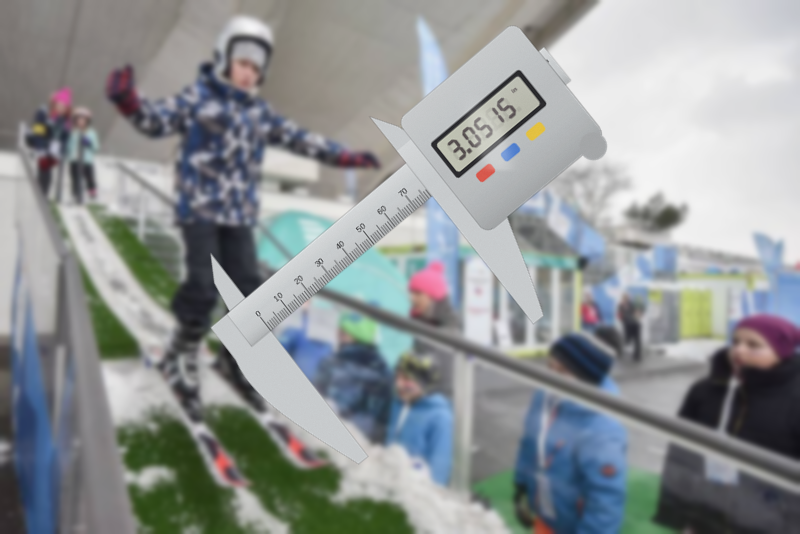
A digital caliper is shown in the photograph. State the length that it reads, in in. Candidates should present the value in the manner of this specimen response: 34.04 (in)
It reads 3.0515 (in)
